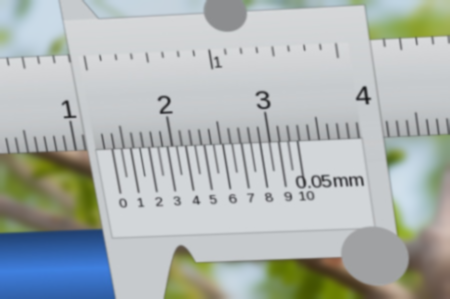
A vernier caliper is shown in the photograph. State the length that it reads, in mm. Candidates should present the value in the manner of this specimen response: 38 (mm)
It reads 13.8 (mm)
